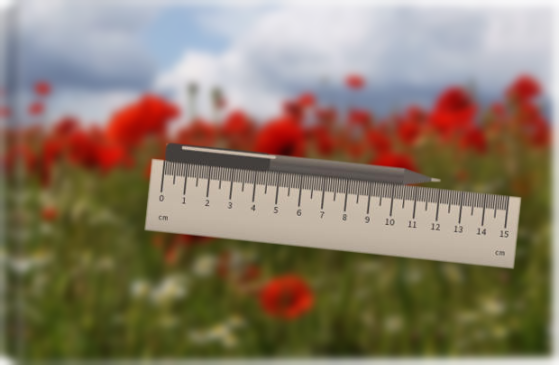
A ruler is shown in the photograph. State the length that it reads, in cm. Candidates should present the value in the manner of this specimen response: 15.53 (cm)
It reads 12 (cm)
